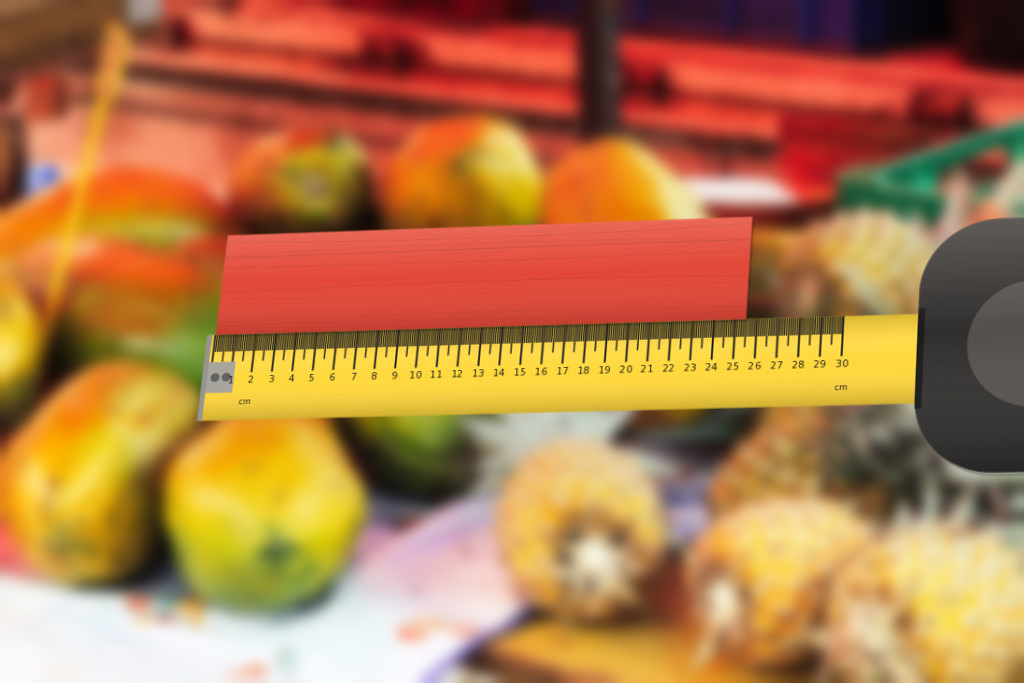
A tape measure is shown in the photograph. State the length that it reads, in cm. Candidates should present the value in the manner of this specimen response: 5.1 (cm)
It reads 25.5 (cm)
